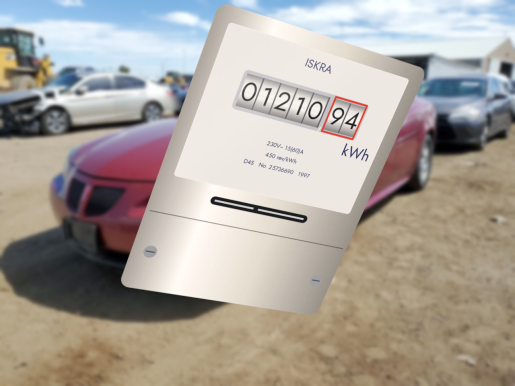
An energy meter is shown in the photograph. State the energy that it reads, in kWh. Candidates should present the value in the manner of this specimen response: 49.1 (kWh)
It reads 1210.94 (kWh)
